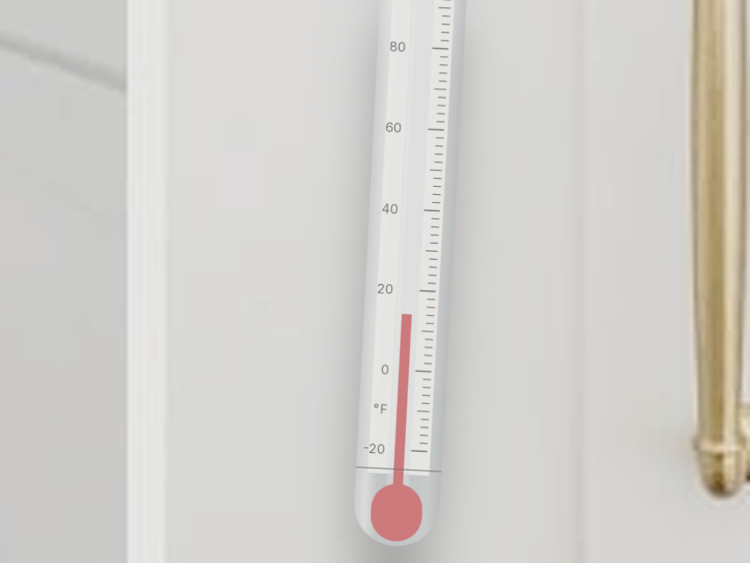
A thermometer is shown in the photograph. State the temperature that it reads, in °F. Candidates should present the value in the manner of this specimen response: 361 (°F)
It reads 14 (°F)
